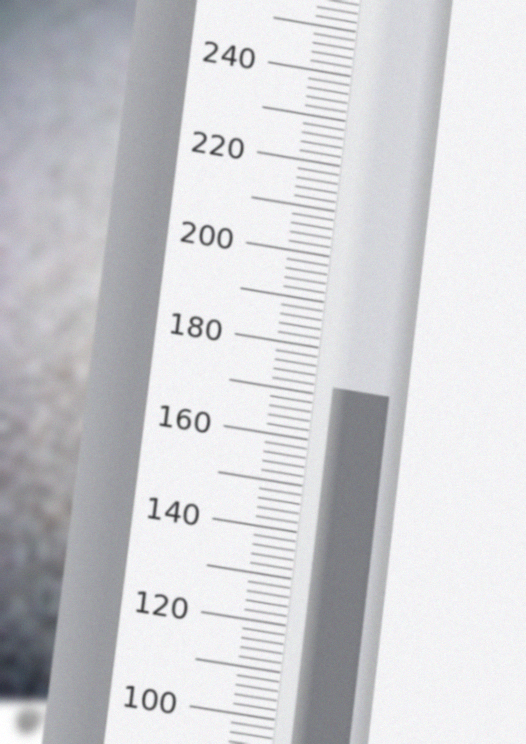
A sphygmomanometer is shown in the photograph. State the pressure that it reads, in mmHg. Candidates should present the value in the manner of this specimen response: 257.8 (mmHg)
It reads 172 (mmHg)
